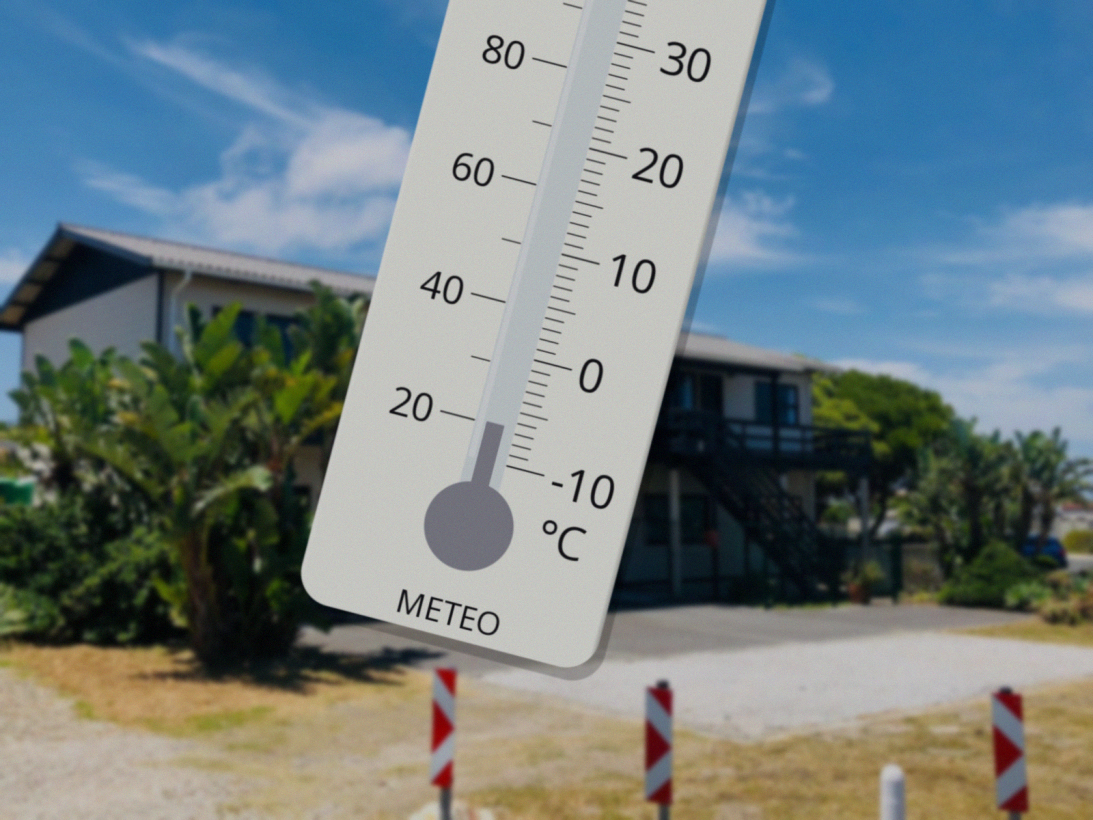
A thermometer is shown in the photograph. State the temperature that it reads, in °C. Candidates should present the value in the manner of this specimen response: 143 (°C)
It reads -6.5 (°C)
